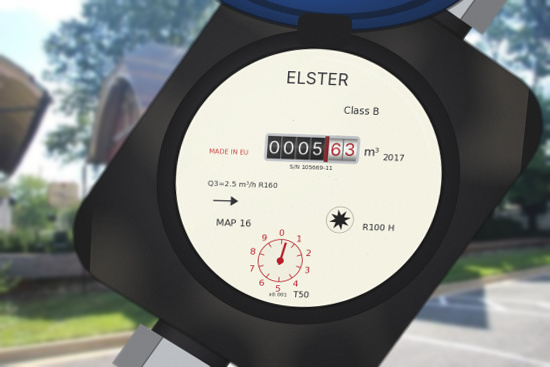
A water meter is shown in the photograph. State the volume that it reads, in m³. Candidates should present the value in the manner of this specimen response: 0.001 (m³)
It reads 5.630 (m³)
